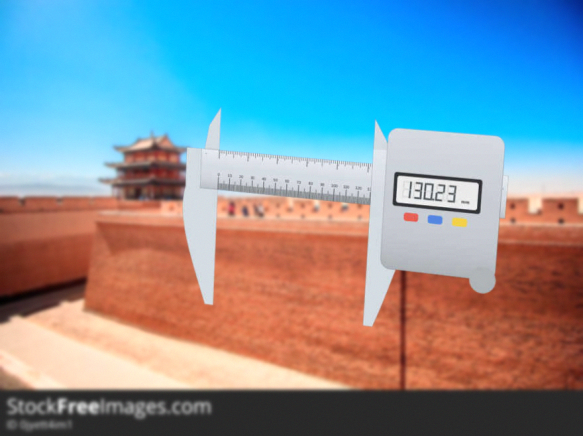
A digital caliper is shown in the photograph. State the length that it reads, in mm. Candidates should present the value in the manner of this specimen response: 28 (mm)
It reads 130.23 (mm)
